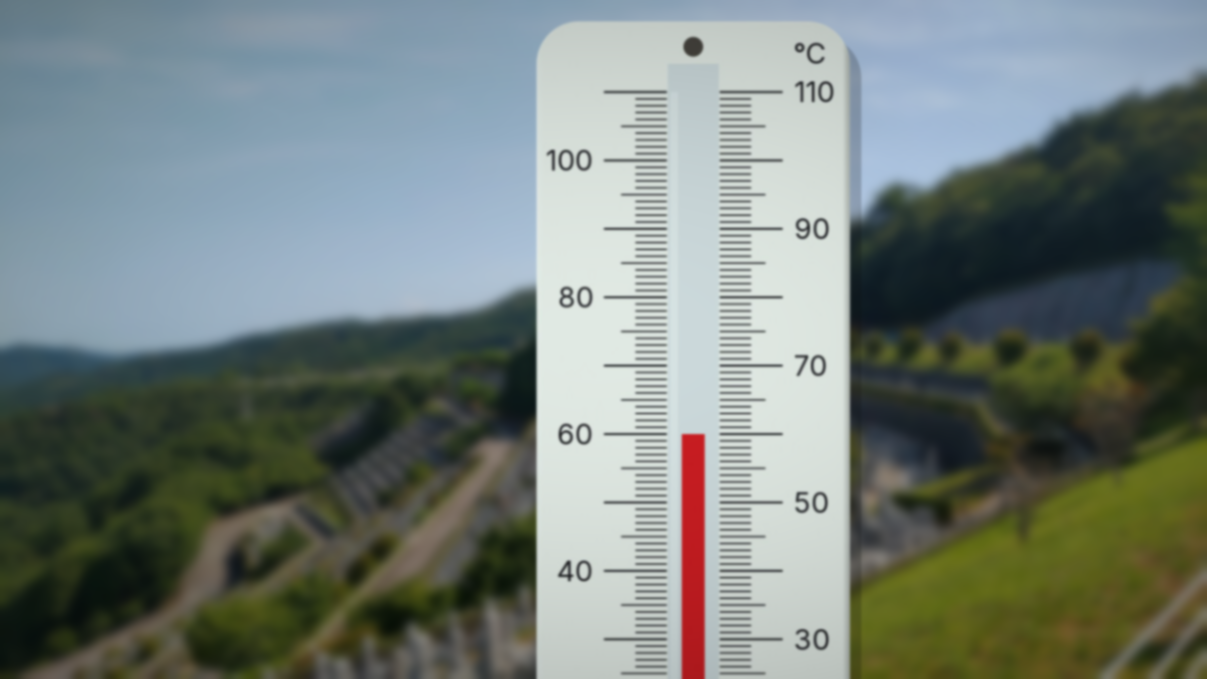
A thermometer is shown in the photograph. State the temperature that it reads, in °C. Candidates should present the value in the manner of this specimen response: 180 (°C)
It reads 60 (°C)
